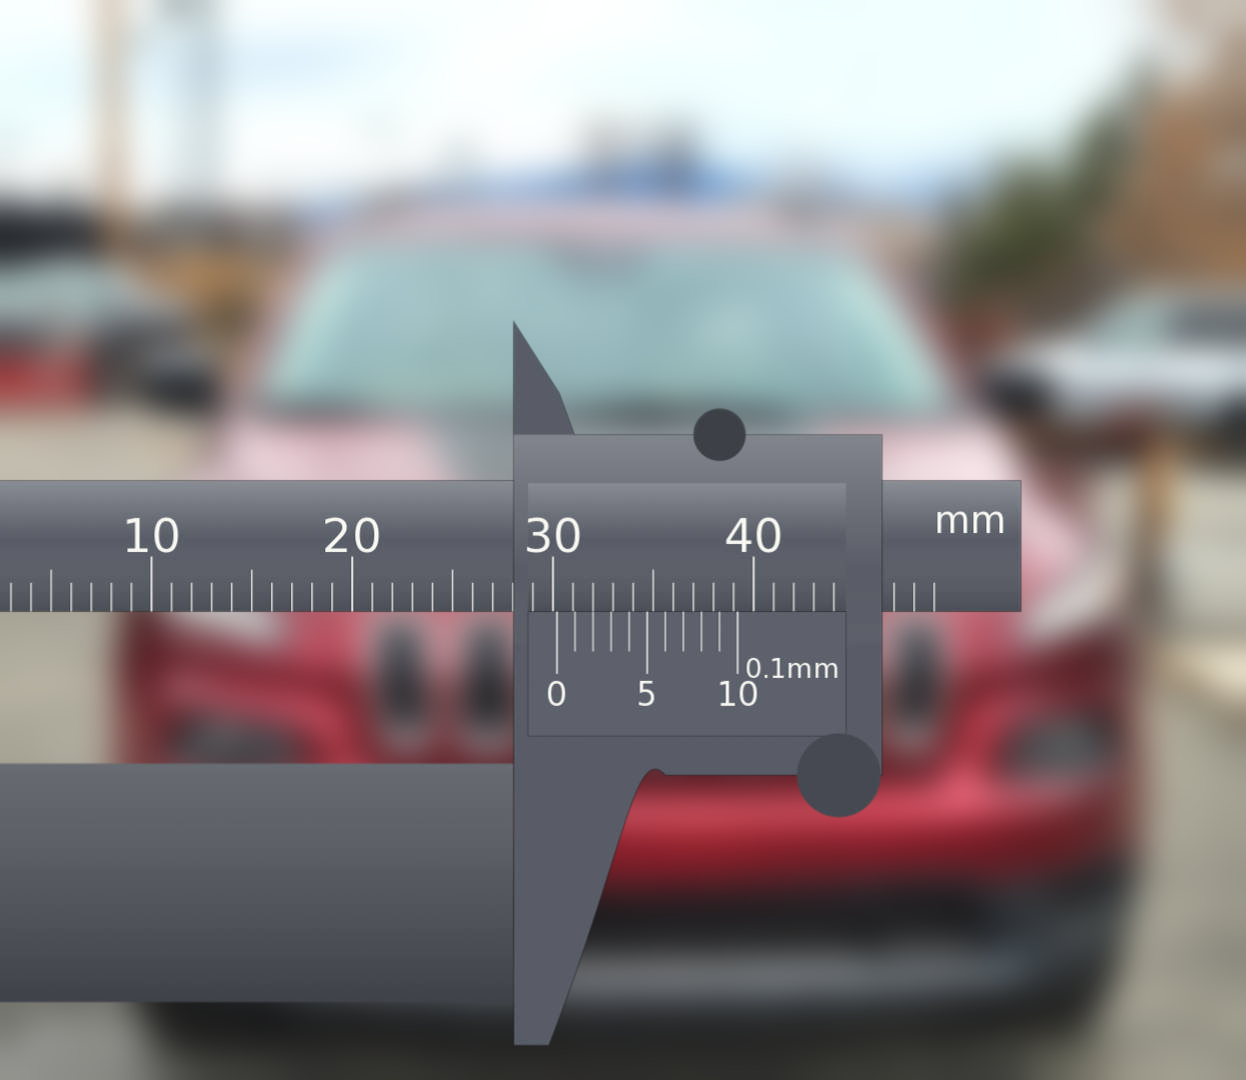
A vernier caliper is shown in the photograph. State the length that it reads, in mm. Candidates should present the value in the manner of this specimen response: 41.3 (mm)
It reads 30.2 (mm)
